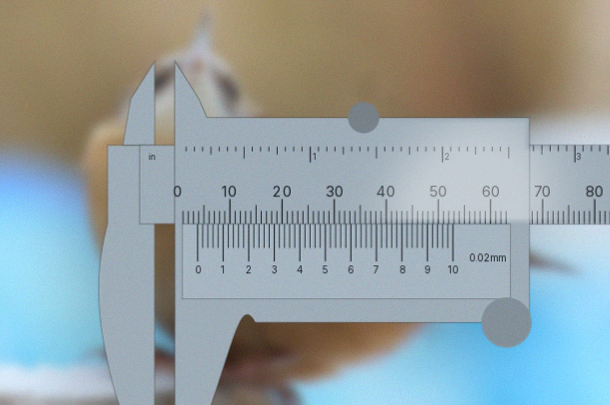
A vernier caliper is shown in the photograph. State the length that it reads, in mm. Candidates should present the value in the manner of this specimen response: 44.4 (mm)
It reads 3.8 (mm)
